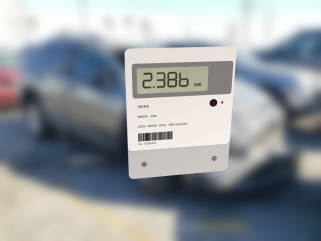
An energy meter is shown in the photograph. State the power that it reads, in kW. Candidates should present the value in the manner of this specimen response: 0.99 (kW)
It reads 2.386 (kW)
